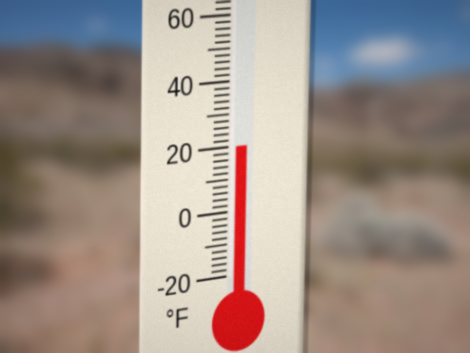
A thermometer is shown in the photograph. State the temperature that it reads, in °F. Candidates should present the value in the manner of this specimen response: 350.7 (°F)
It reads 20 (°F)
